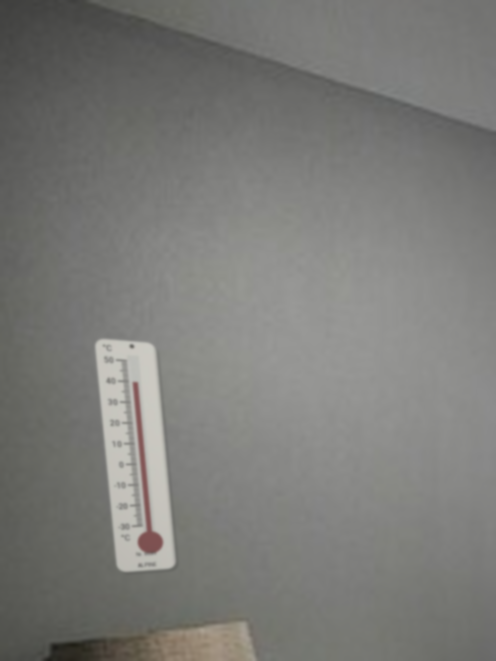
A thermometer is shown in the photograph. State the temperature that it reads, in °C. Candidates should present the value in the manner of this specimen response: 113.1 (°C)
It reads 40 (°C)
